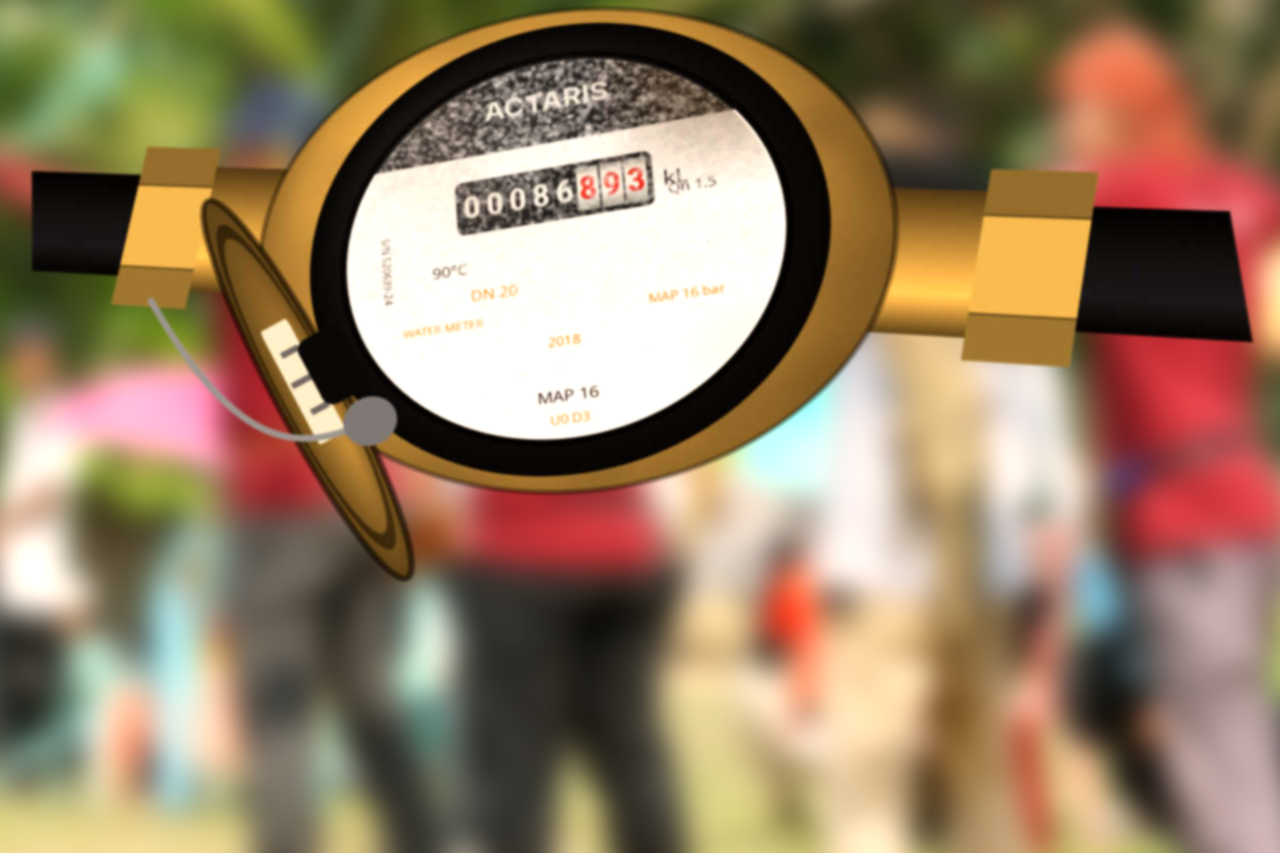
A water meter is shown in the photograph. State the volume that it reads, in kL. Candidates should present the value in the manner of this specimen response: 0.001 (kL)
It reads 86.893 (kL)
